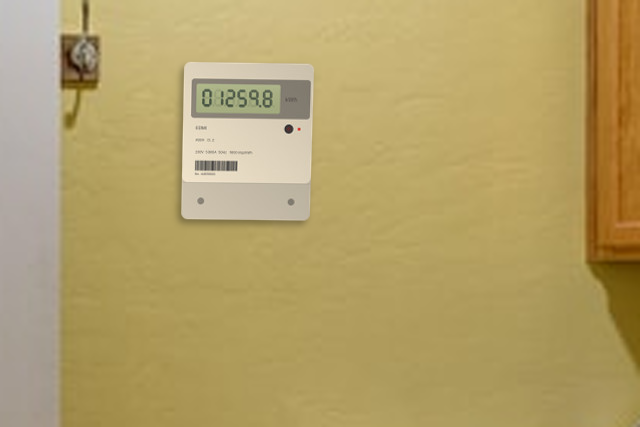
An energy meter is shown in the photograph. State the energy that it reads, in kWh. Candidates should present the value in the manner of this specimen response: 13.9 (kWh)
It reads 1259.8 (kWh)
